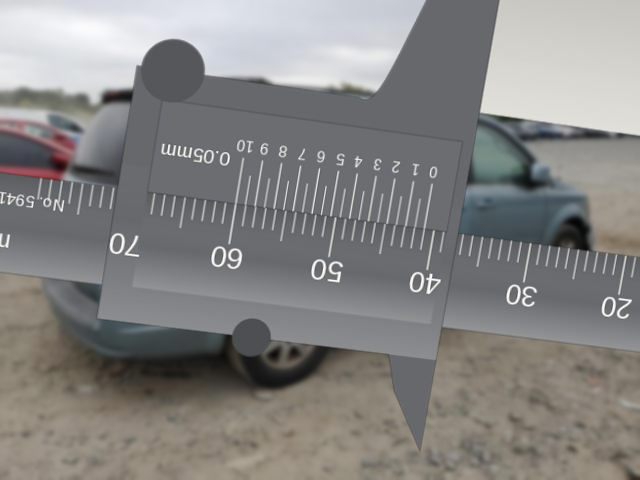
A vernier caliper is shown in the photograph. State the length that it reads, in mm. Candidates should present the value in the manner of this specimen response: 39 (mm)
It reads 41.0 (mm)
